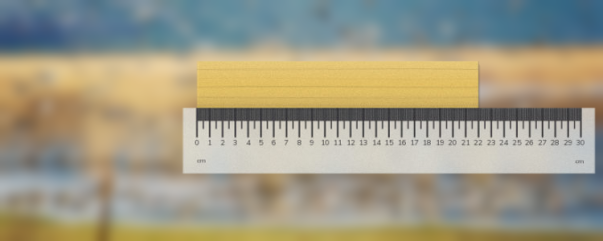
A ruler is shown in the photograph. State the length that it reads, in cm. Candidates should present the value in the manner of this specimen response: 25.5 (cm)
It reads 22 (cm)
